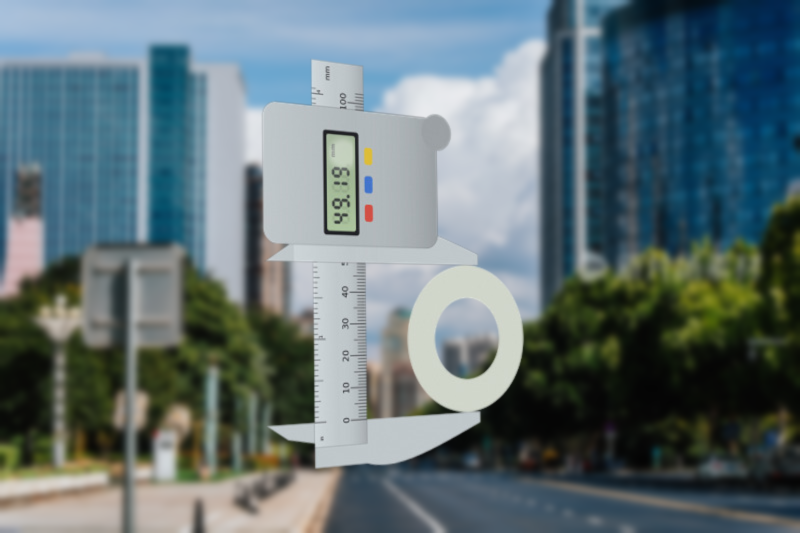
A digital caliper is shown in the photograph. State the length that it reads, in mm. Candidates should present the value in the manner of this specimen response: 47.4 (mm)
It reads 49.19 (mm)
